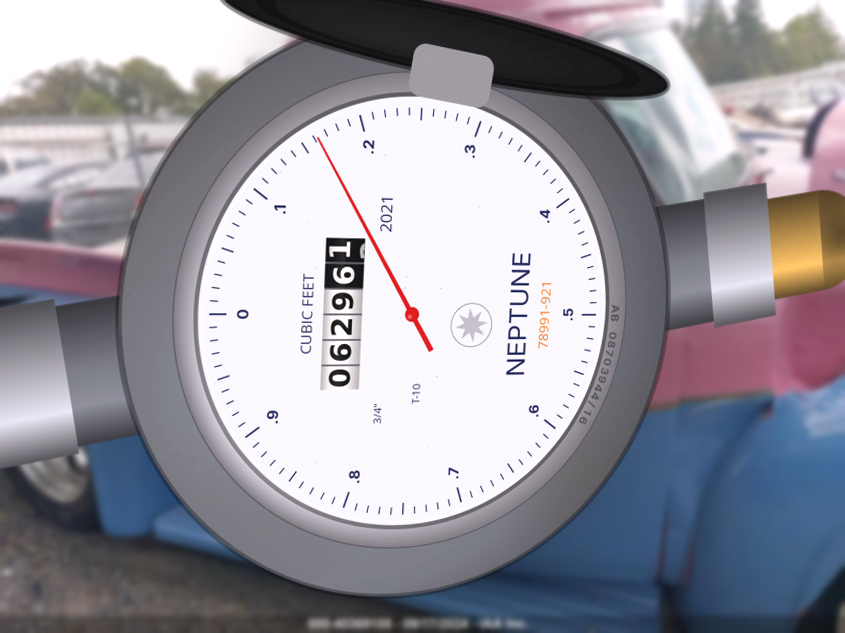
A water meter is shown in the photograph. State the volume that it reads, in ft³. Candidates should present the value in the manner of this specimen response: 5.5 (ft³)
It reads 62961.16 (ft³)
